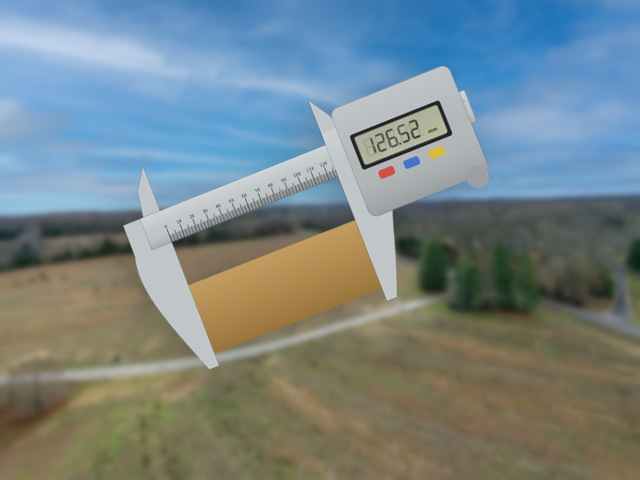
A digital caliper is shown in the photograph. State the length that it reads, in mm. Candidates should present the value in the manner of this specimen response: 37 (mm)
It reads 126.52 (mm)
